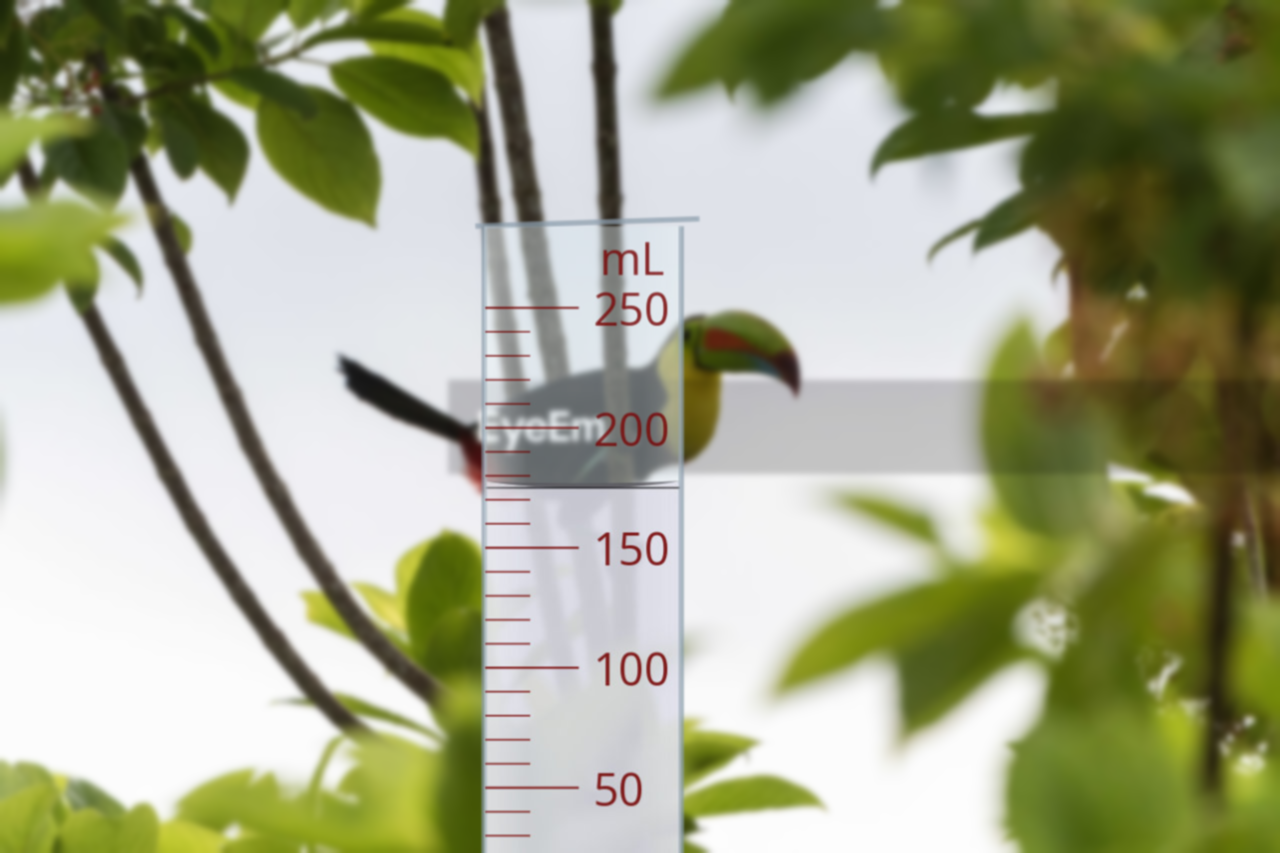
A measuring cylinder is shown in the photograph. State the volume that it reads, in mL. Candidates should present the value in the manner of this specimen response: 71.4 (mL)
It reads 175 (mL)
